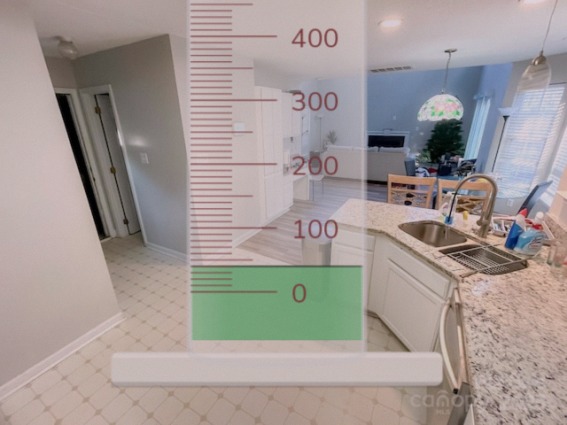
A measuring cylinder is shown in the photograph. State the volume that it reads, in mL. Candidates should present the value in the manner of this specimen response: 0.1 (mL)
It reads 40 (mL)
